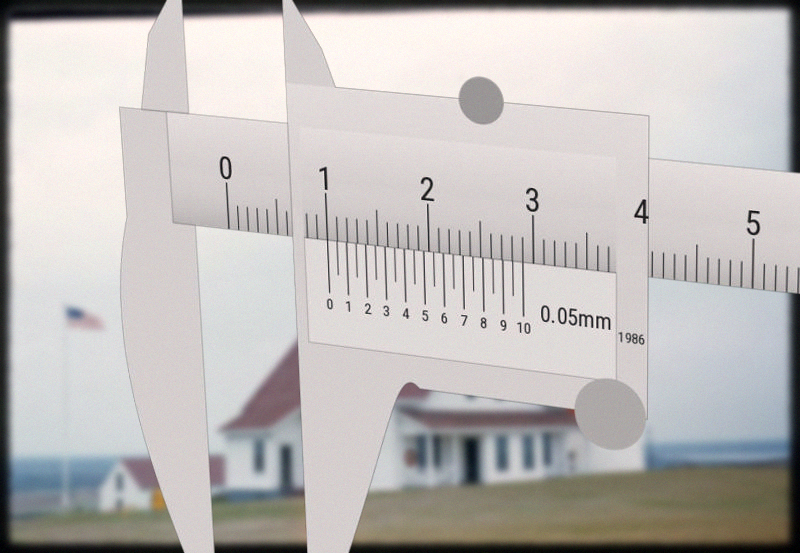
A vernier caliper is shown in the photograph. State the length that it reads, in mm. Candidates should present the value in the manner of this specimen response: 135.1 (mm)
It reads 10.0 (mm)
